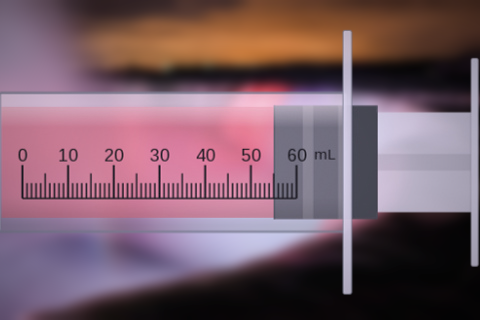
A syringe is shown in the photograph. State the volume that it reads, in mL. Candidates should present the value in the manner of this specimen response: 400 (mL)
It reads 55 (mL)
